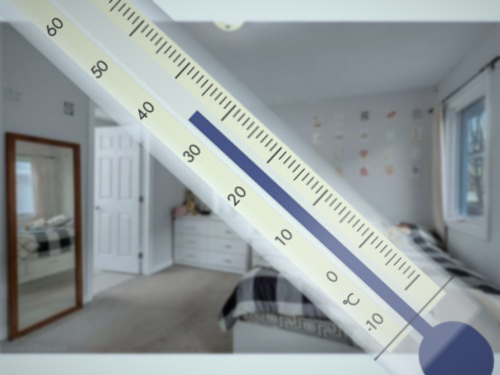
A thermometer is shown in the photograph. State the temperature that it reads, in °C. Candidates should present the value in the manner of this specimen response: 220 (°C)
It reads 34 (°C)
